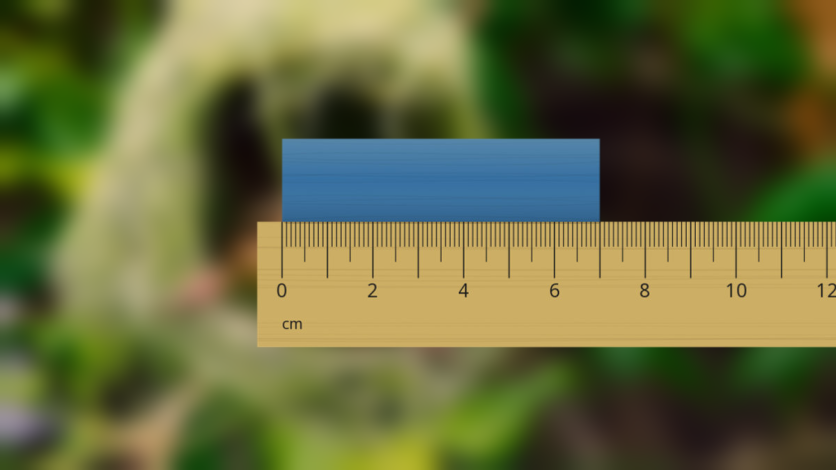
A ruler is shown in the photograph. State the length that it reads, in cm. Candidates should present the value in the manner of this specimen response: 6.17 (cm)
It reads 7 (cm)
